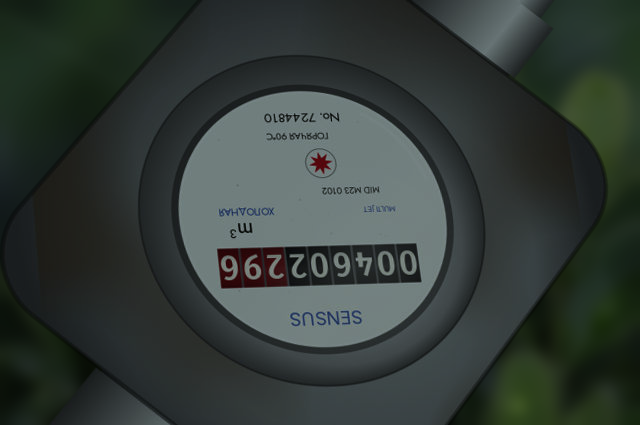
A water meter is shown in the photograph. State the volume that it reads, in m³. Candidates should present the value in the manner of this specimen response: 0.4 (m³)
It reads 4602.296 (m³)
